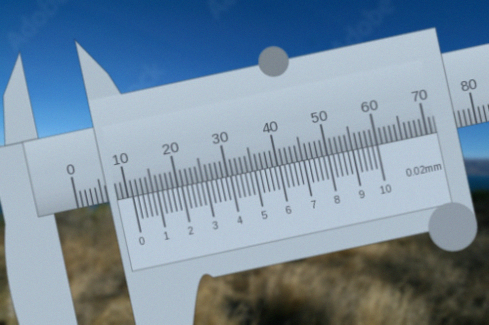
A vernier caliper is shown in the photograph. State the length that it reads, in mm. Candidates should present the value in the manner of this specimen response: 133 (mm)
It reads 11.0 (mm)
